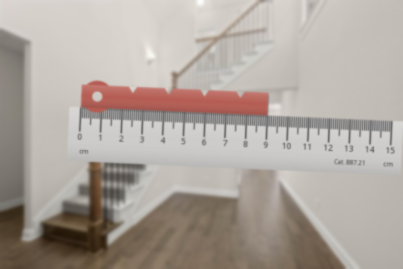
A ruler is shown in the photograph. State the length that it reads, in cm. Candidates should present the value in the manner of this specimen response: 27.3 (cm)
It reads 9 (cm)
